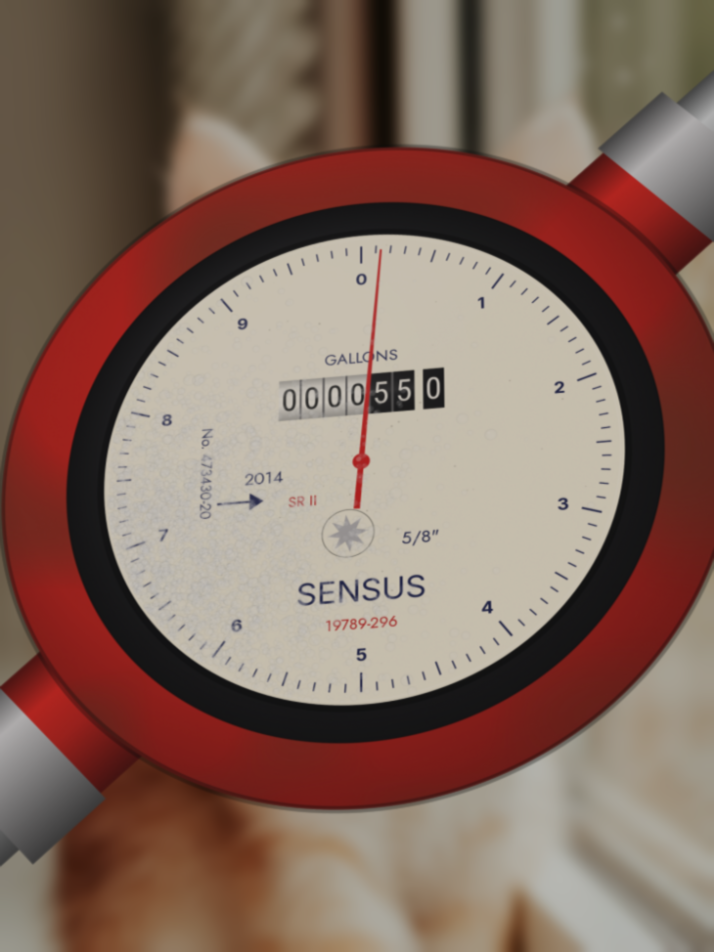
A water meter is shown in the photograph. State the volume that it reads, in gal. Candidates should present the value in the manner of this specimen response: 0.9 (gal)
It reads 550.1 (gal)
